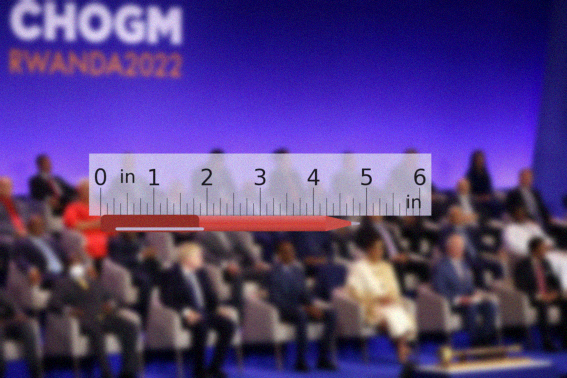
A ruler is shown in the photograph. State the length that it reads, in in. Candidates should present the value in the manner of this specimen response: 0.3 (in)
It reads 4.875 (in)
